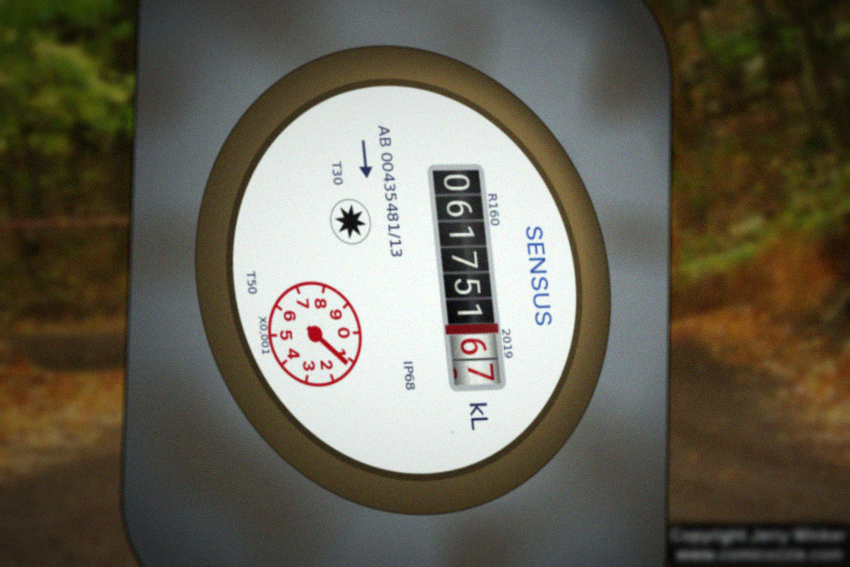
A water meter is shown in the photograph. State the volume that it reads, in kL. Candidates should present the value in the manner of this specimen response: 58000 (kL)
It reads 61751.671 (kL)
